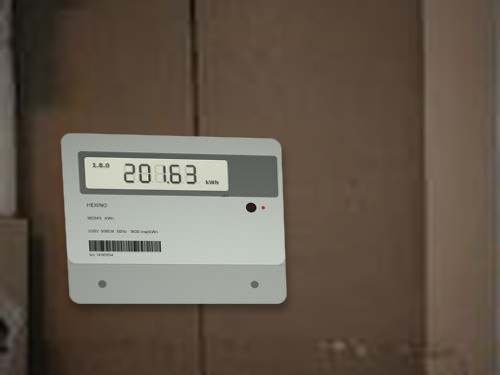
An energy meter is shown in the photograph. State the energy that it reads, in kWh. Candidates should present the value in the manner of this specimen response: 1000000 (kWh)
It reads 201.63 (kWh)
